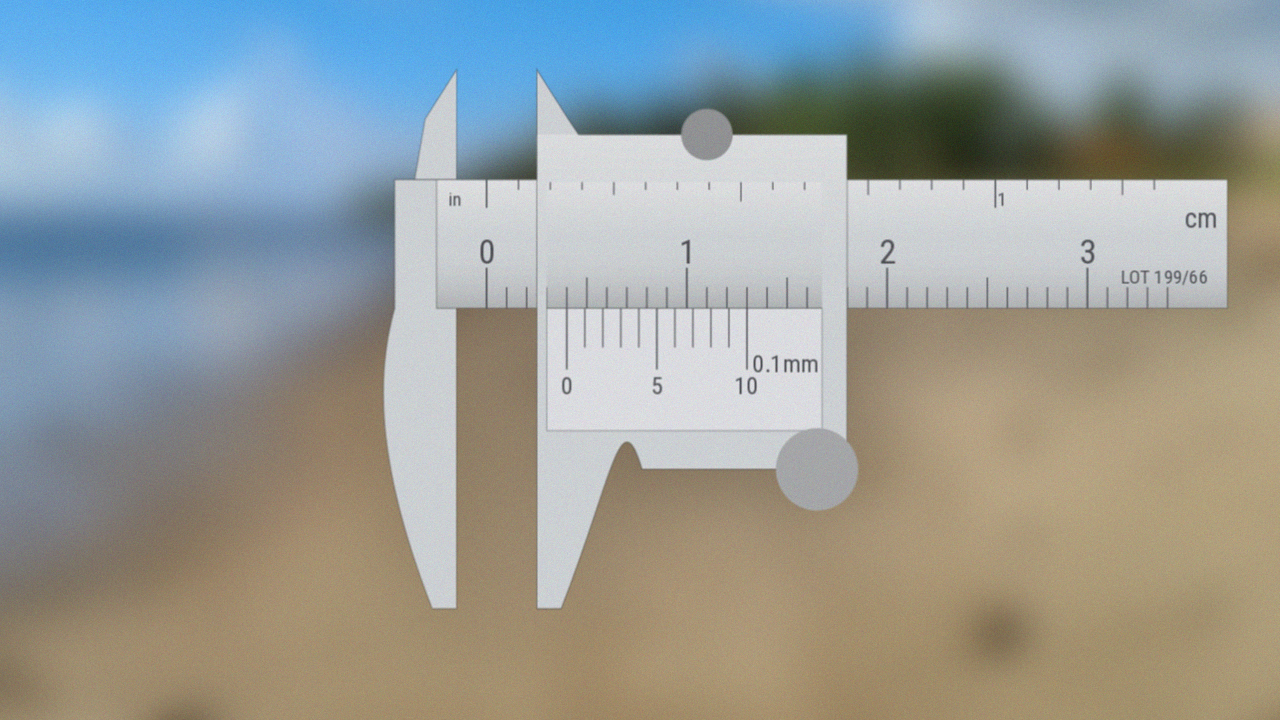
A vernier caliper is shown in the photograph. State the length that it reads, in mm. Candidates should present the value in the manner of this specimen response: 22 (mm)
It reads 4.0 (mm)
